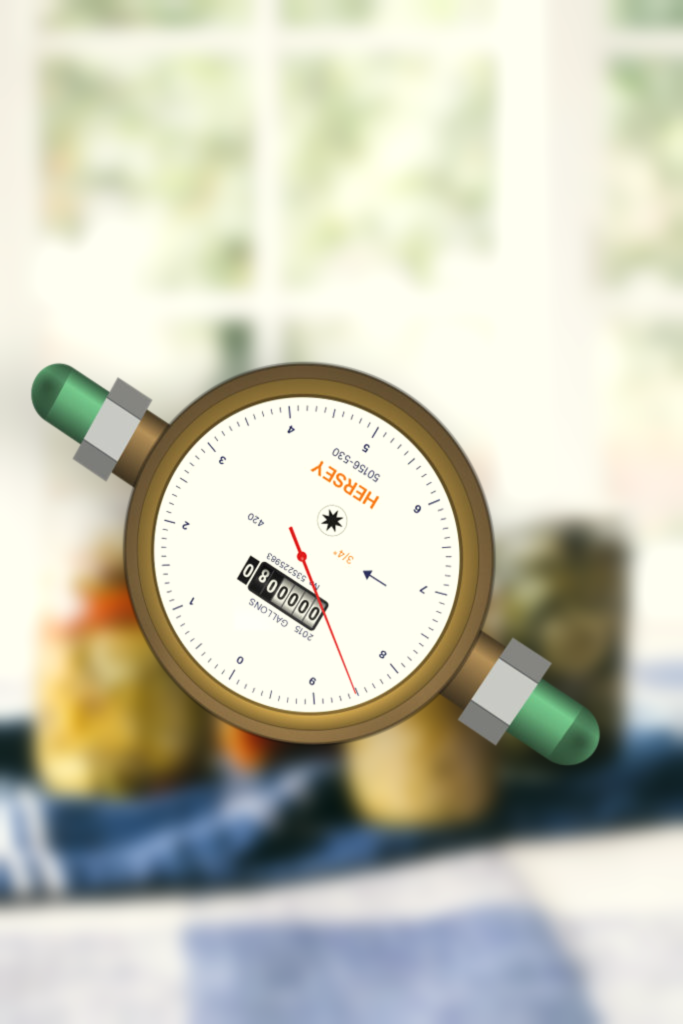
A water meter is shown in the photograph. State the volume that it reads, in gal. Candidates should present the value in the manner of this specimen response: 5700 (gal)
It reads 78.5 (gal)
